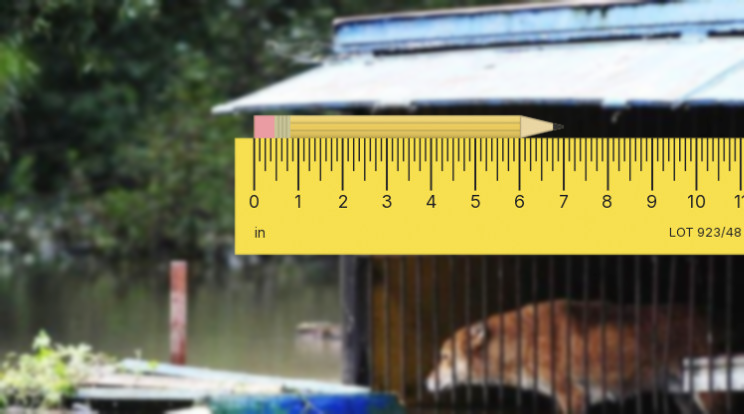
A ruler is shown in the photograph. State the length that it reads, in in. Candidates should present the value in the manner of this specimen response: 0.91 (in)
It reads 7 (in)
